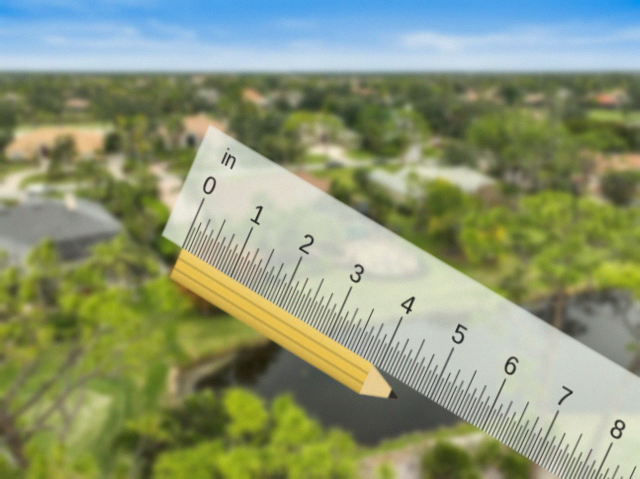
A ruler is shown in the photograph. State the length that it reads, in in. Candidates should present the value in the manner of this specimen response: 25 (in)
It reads 4.5 (in)
